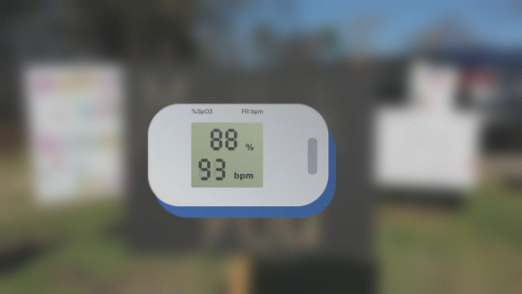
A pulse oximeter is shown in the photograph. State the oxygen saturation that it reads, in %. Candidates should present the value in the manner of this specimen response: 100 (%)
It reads 88 (%)
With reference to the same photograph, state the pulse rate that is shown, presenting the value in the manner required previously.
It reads 93 (bpm)
